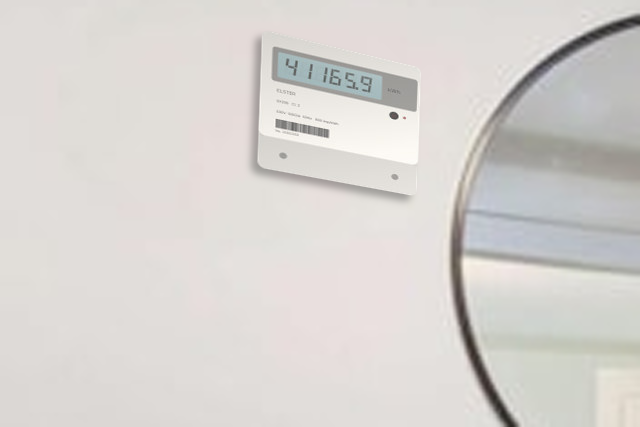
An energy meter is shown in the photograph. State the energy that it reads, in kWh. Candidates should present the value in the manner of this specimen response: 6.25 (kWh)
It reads 41165.9 (kWh)
